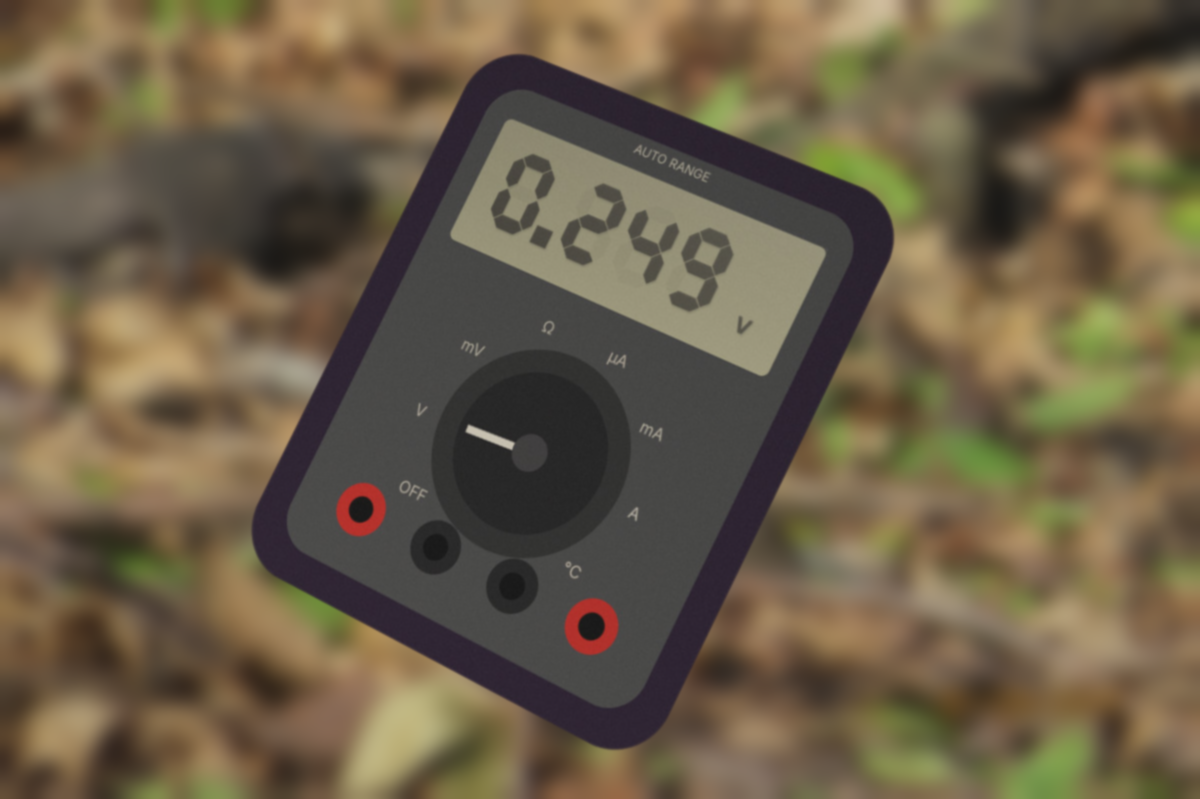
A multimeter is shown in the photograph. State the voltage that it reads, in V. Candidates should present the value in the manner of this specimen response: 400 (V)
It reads 0.249 (V)
